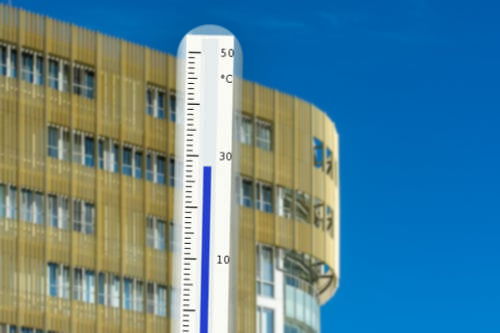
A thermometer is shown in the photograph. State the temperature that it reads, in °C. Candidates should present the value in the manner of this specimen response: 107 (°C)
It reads 28 (°C)
